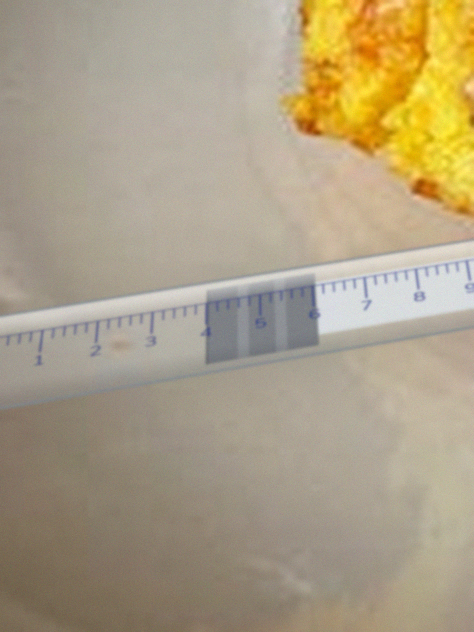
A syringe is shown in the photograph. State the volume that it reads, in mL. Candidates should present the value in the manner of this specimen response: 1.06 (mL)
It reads 4 (mL)
